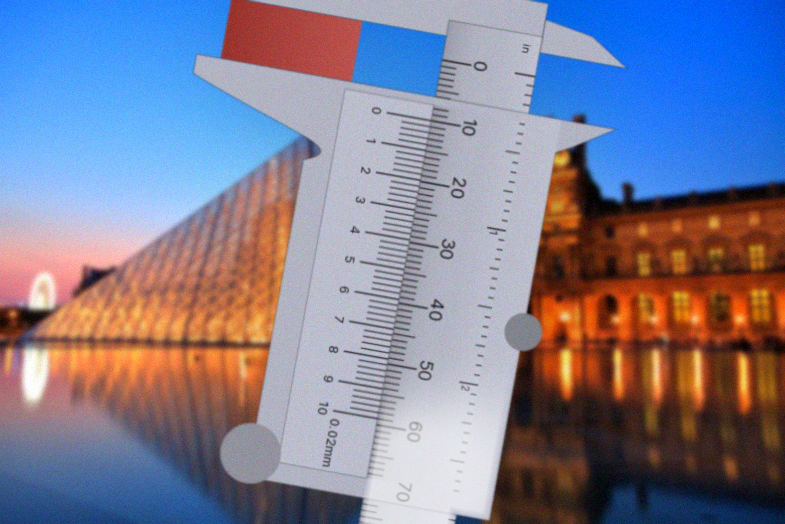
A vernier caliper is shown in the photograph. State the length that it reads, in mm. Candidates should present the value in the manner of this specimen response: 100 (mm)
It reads 10.0 (mm)
